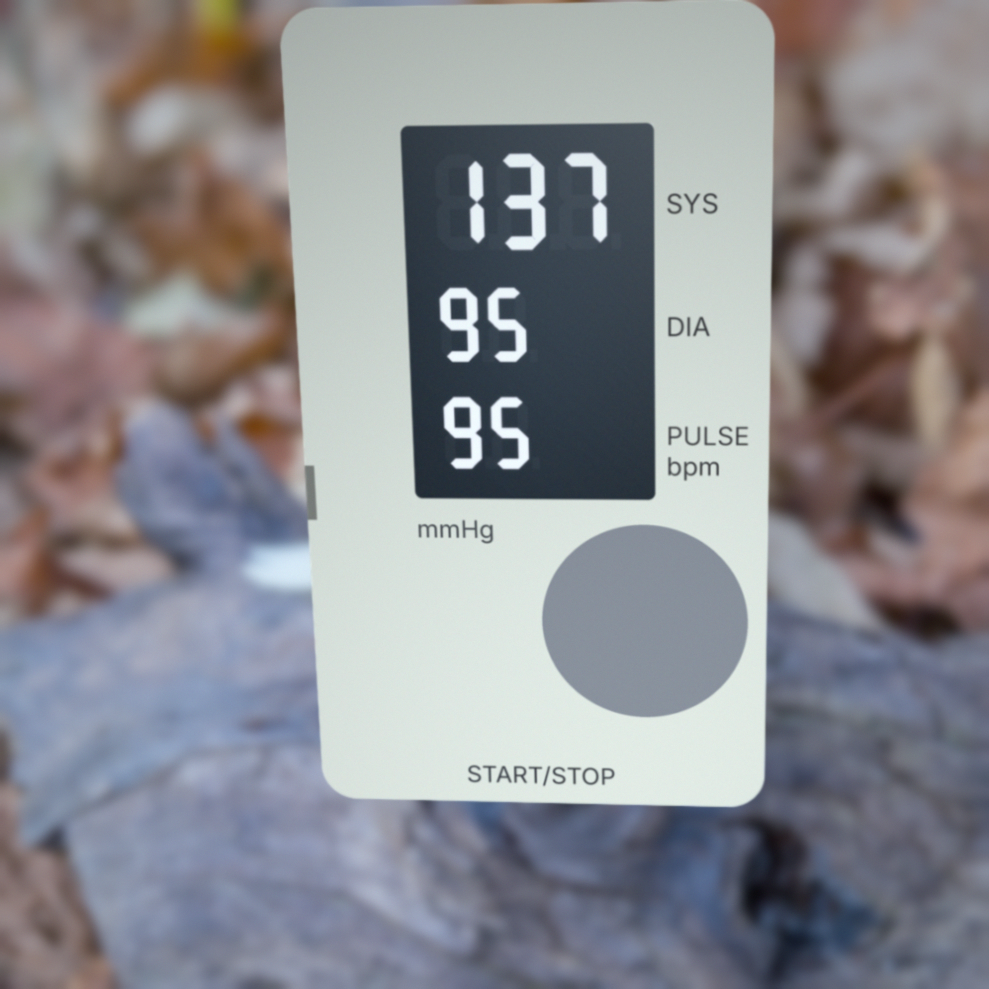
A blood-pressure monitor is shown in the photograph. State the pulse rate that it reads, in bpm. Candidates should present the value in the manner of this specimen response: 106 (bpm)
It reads 95 (bpm)
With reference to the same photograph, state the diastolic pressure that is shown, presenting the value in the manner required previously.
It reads 95 (mmHg)
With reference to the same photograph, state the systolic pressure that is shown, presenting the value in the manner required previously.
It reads 137 (mmHg)
